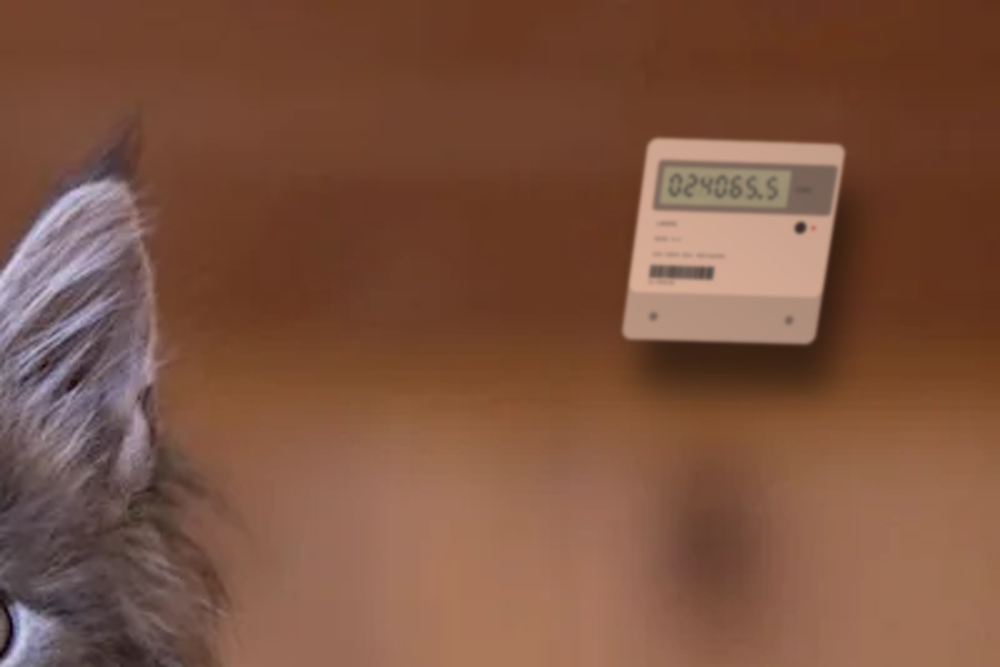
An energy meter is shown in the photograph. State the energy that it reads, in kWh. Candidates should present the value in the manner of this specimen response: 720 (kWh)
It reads 24065.5 (kWh)
